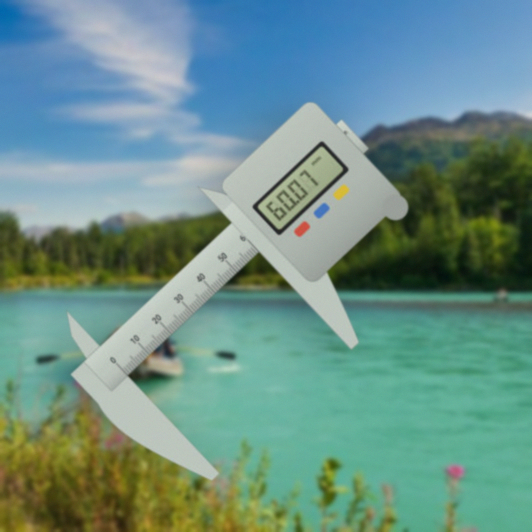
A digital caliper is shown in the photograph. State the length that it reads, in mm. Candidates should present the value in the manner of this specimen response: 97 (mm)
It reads 60.07 (mm)
